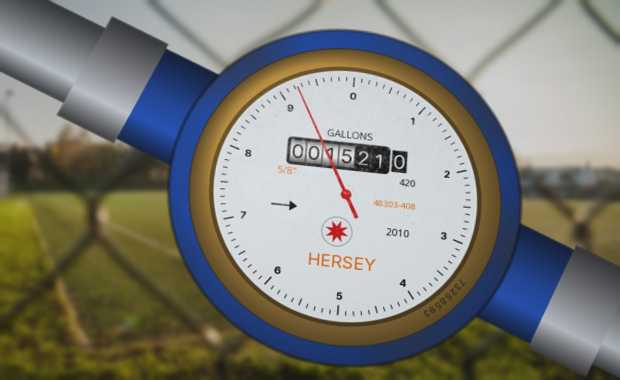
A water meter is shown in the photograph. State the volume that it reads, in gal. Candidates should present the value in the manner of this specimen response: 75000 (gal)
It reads 15209.2 (gal)
